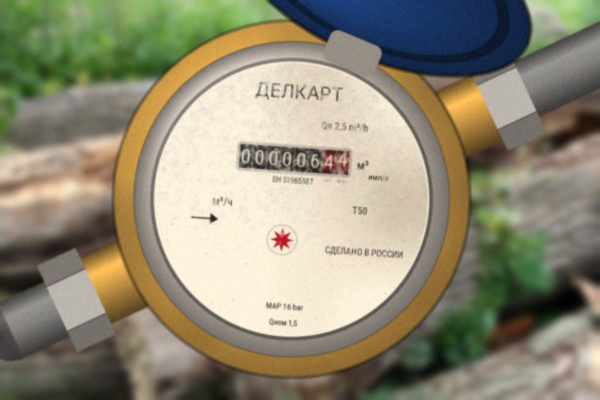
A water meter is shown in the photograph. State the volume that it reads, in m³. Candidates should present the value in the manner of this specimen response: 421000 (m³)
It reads 6.44 (m³)
